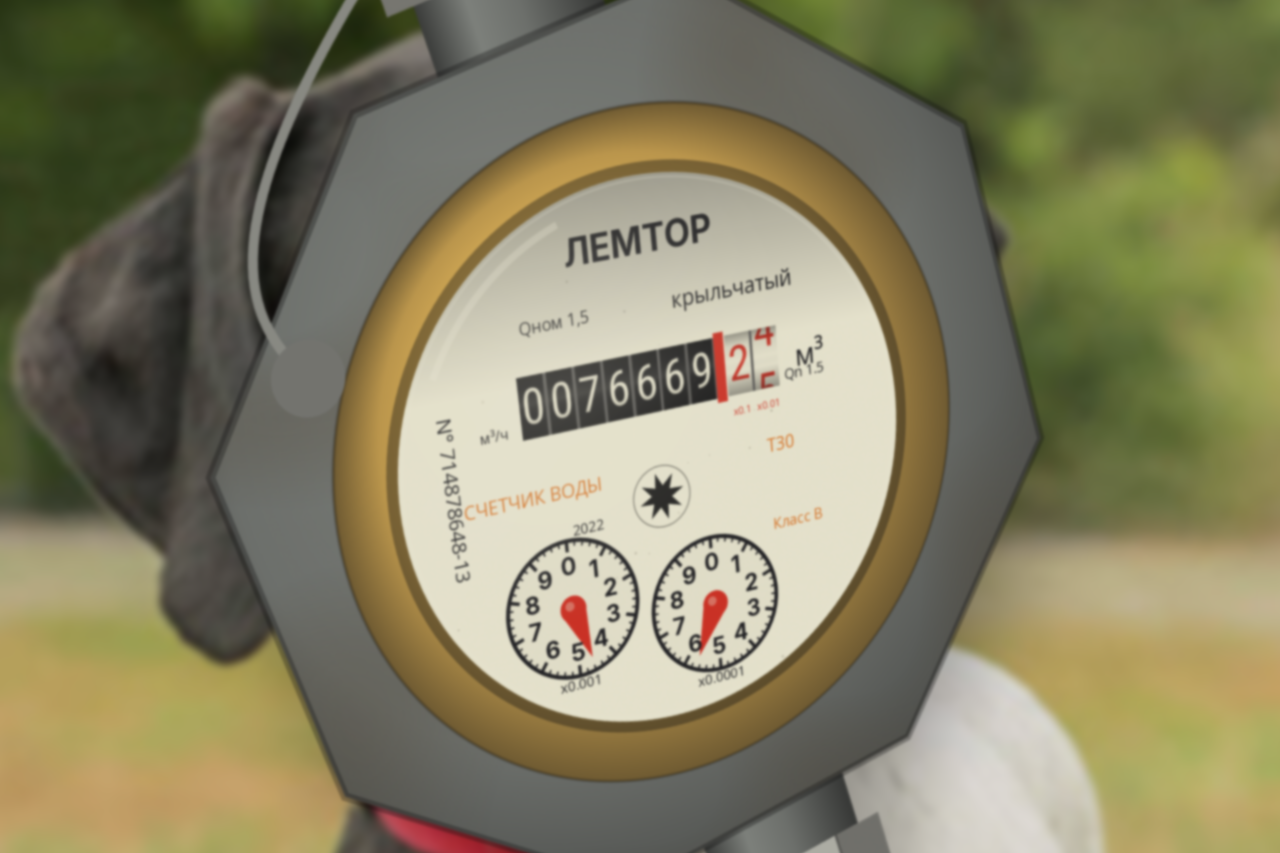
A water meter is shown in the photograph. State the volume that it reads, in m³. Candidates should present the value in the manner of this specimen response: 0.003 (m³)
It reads 76669.2445 (m³)
